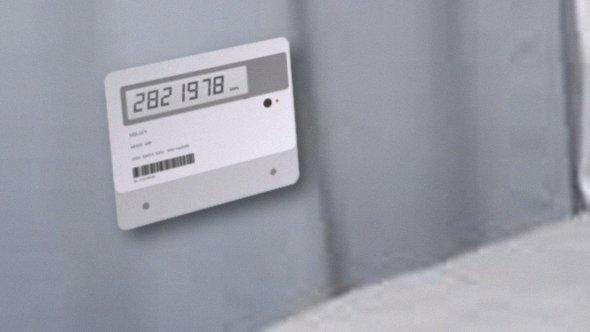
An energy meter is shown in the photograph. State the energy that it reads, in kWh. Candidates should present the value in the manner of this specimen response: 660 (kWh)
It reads 2821978 (kWh)
